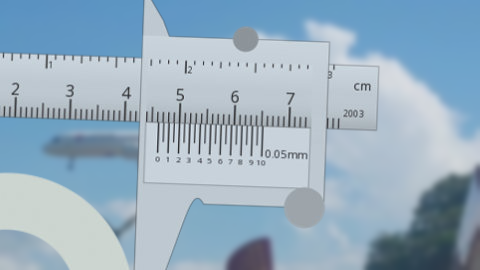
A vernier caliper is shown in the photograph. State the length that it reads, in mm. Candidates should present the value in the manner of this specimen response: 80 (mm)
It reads 46.2 (mm)
